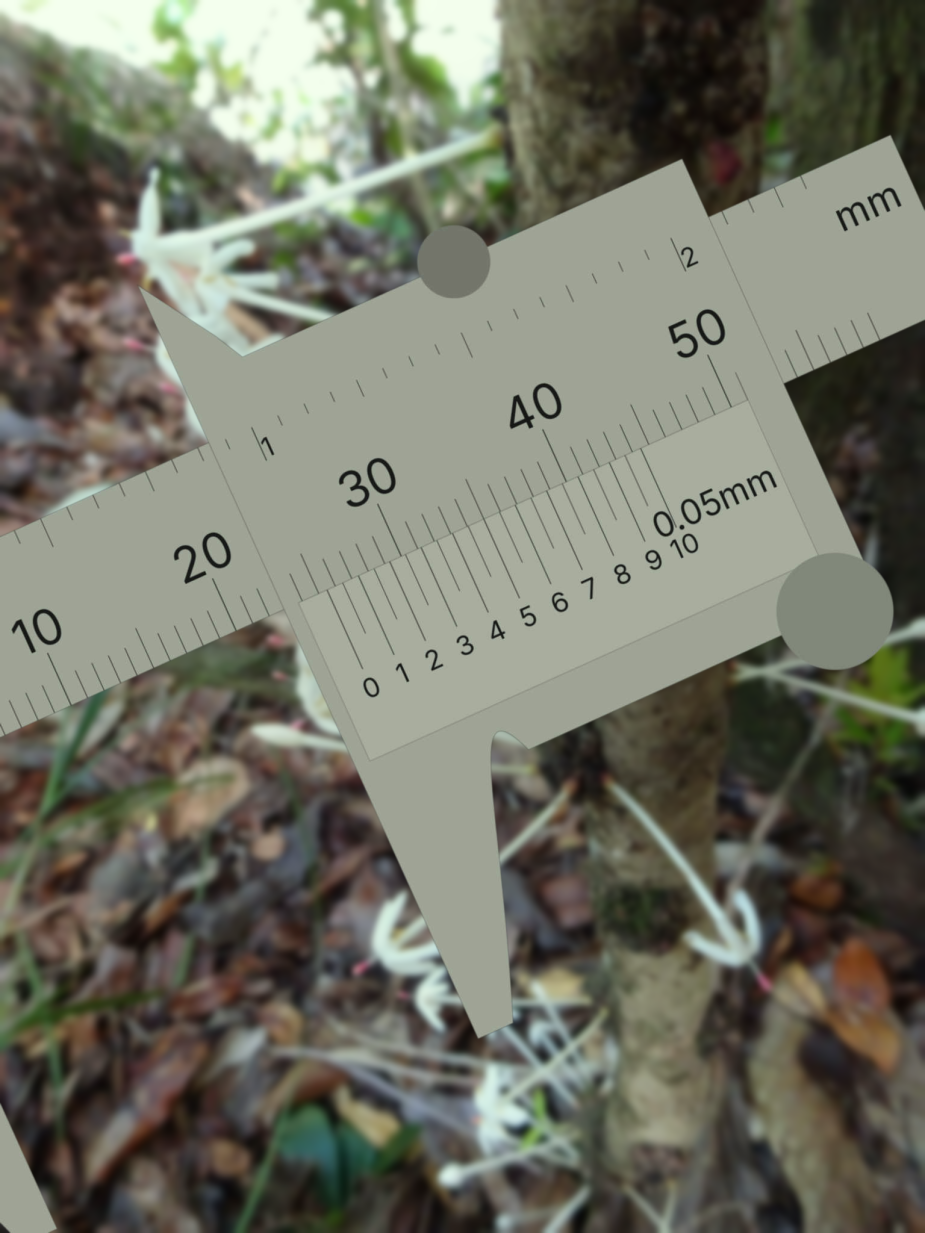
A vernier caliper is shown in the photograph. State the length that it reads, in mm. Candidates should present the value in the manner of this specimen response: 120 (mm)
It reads 25.5 (mm)
